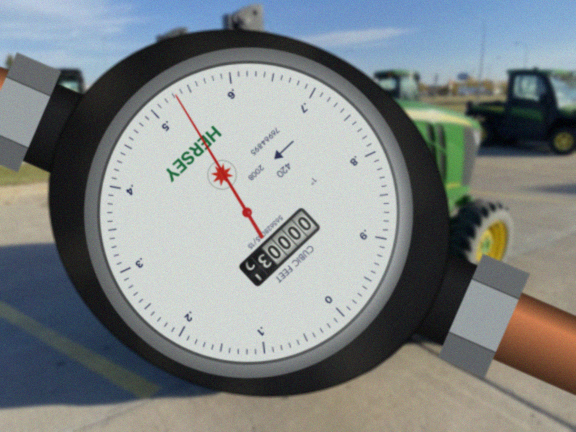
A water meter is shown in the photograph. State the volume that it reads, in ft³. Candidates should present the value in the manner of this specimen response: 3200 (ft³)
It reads 31.53 (ft³)
